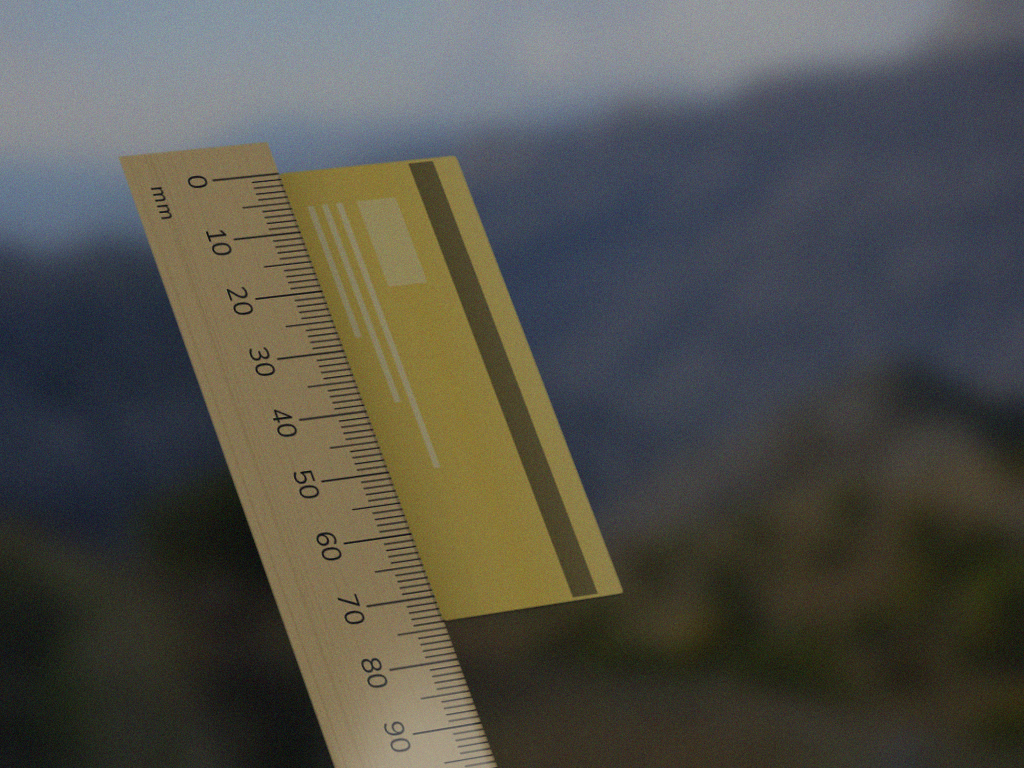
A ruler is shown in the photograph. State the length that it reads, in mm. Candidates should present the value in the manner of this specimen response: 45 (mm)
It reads 74 (mm)
